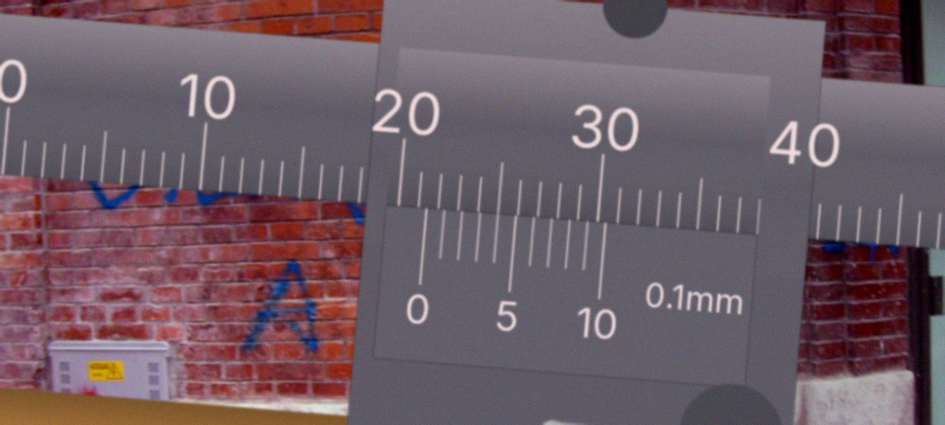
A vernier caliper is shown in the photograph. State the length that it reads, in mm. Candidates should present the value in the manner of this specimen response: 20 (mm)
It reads 21.4 (mm)
